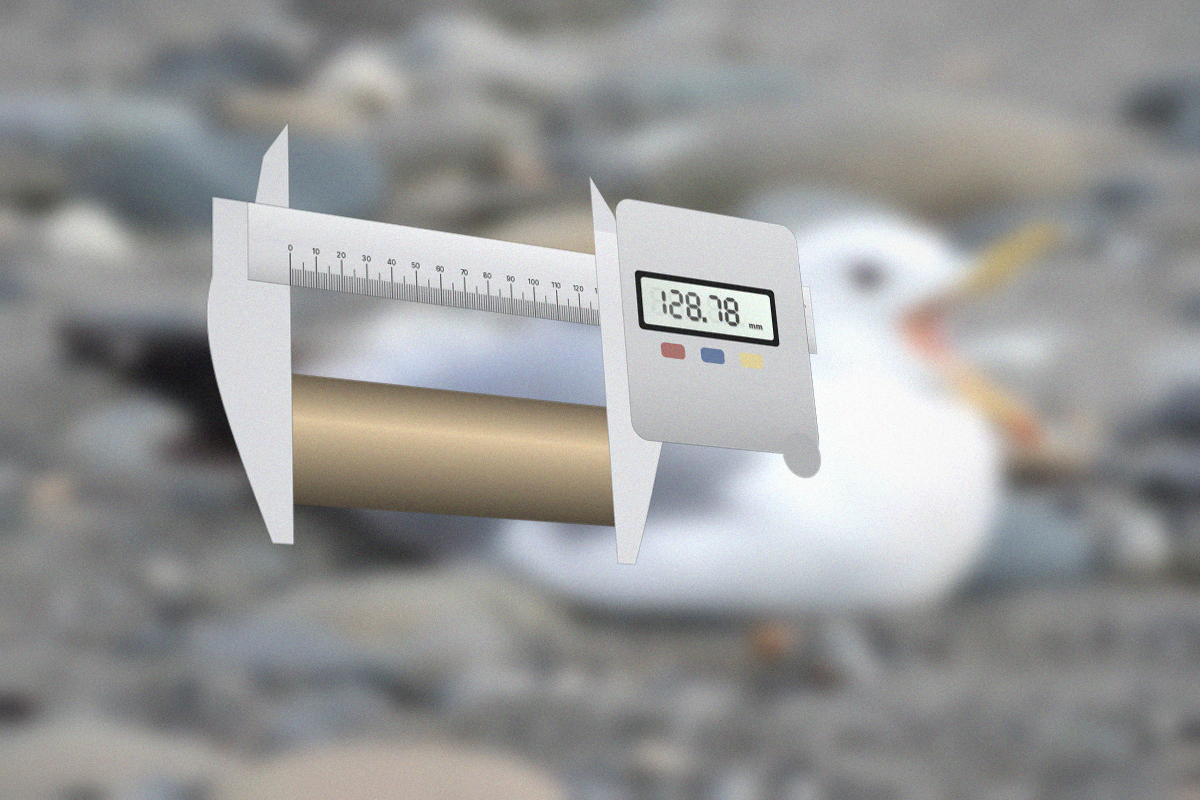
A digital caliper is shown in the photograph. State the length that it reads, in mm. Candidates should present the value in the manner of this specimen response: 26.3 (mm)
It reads 128.78 (mm)
